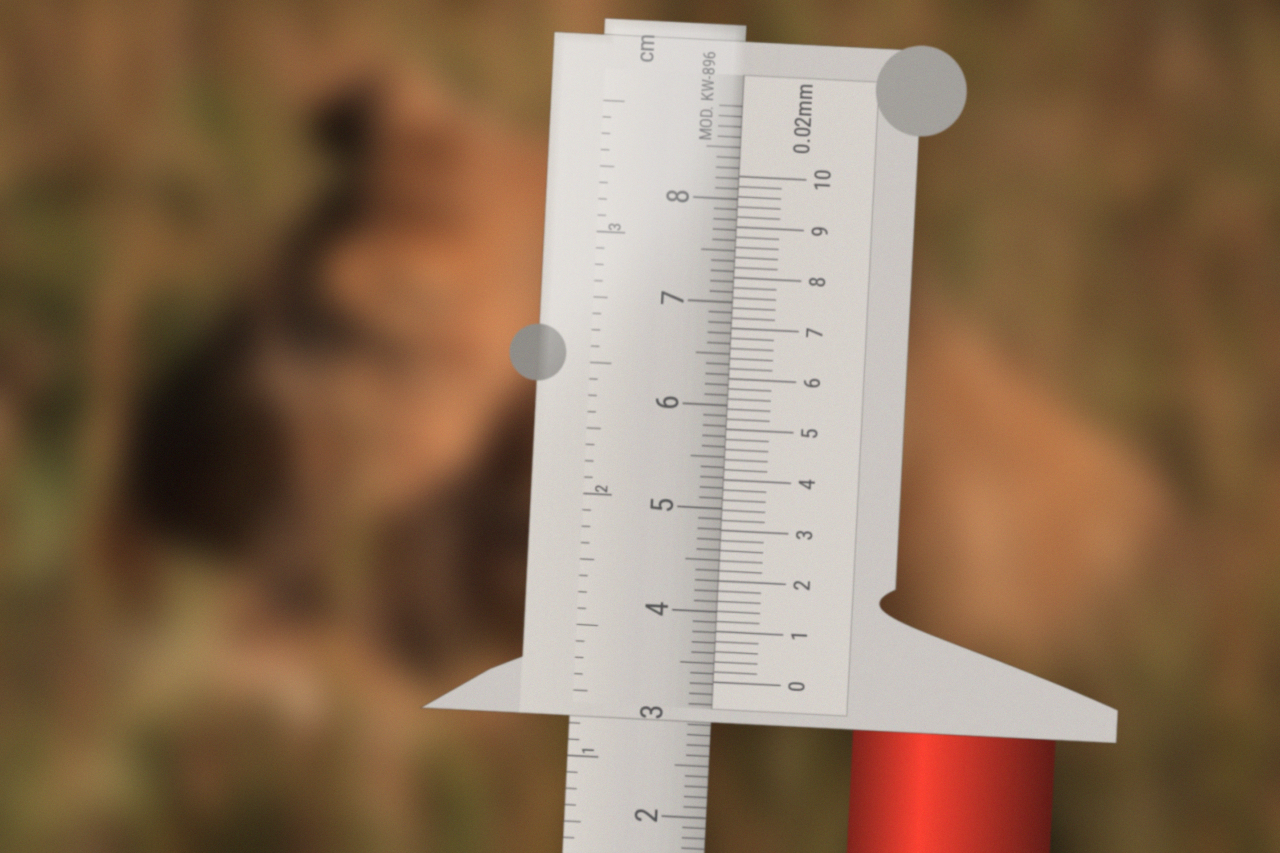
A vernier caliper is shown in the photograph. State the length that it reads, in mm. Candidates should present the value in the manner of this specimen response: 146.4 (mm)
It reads 33.2 (mm)
